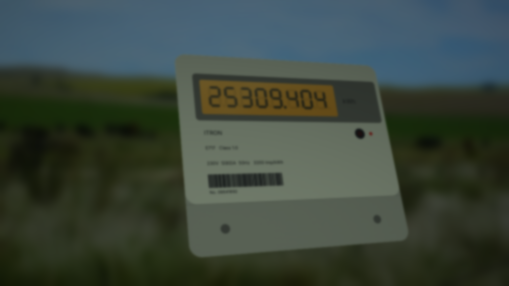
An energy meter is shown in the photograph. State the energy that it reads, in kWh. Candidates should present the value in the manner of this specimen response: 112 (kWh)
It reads 25309.404 (kWh)
